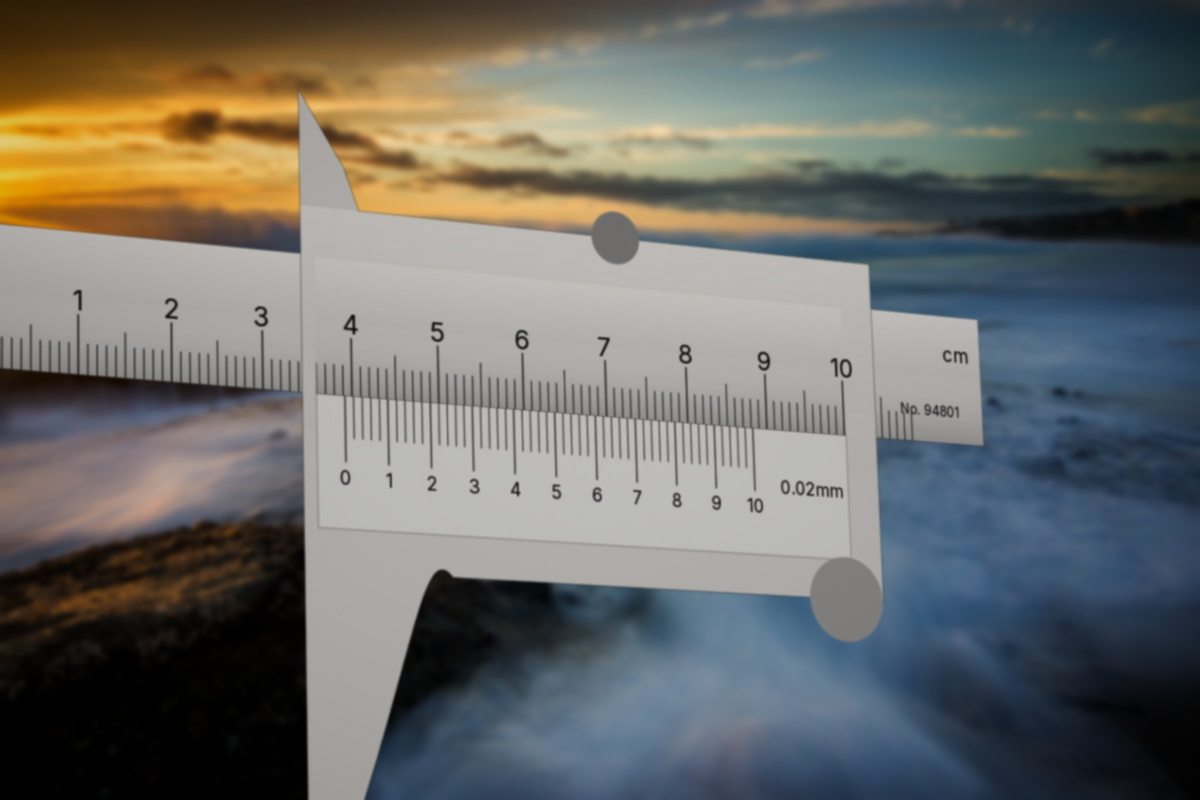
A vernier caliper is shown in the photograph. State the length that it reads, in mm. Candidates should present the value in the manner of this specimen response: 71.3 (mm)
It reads 39.2 (mm)
